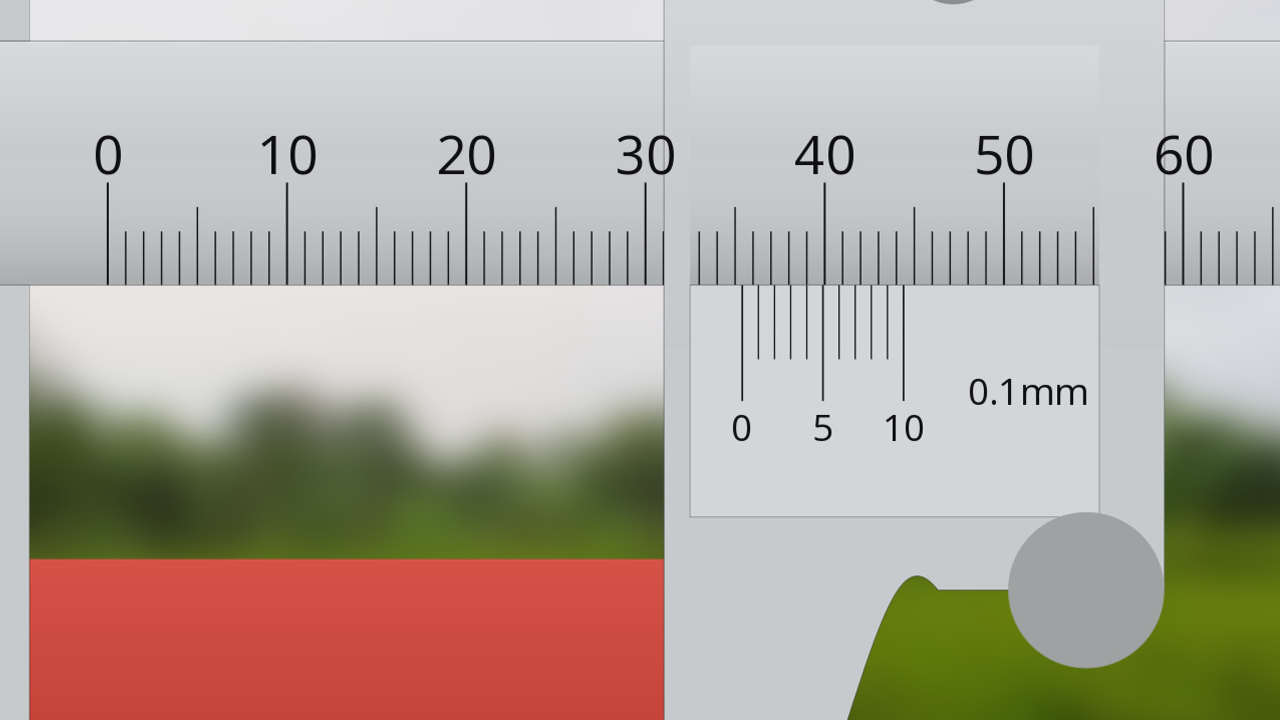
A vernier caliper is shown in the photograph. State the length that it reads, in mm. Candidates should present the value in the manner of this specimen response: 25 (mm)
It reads 35.4 (mm)
